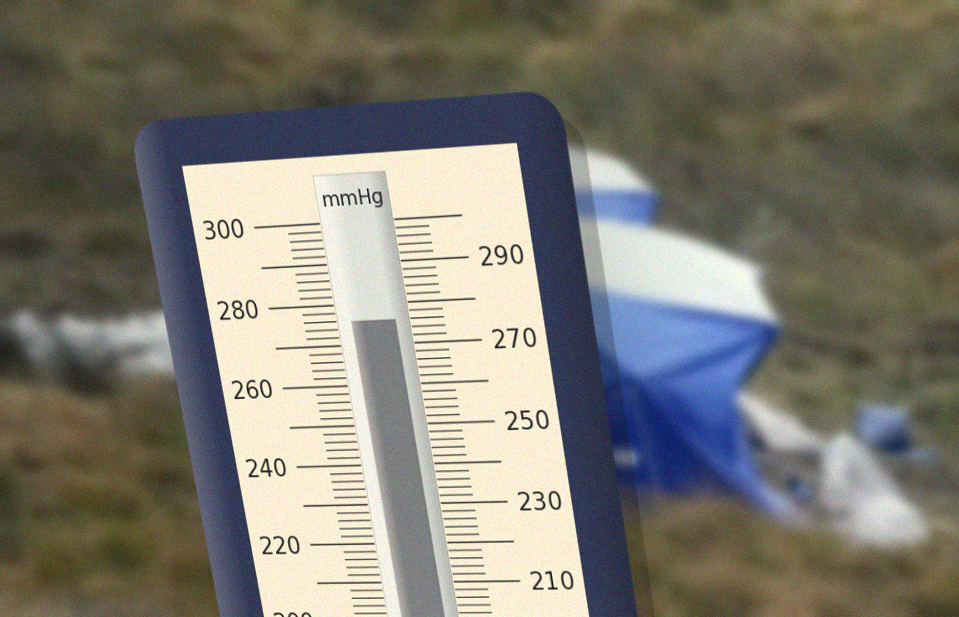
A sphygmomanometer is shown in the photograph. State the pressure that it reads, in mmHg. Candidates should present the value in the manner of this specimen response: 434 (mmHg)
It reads 276 (mmHg)
